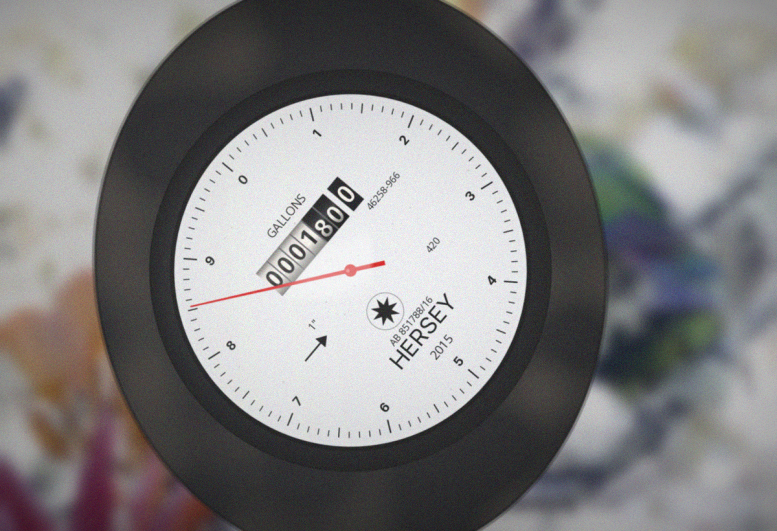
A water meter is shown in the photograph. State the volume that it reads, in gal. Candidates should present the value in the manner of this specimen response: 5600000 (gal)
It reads 1798.5 (gal)
